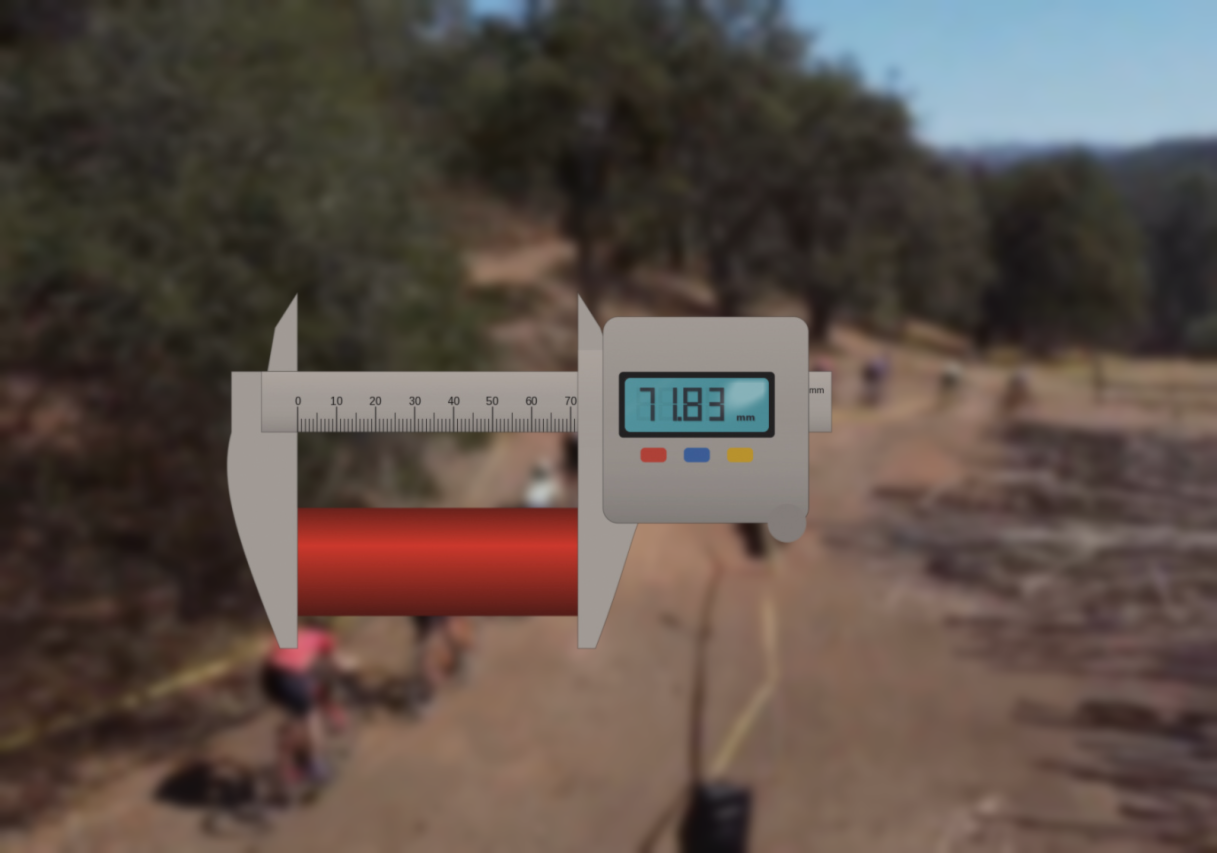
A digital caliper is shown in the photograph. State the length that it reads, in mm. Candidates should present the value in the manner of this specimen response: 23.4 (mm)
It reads 71.83 (mm)
